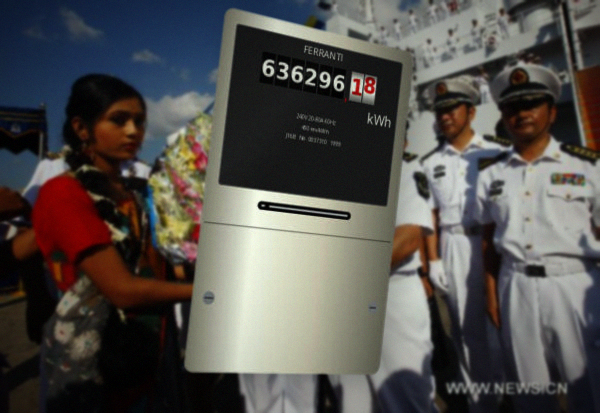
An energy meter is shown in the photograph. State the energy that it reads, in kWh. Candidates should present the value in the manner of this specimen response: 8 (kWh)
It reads 636296.18 (kWh)
